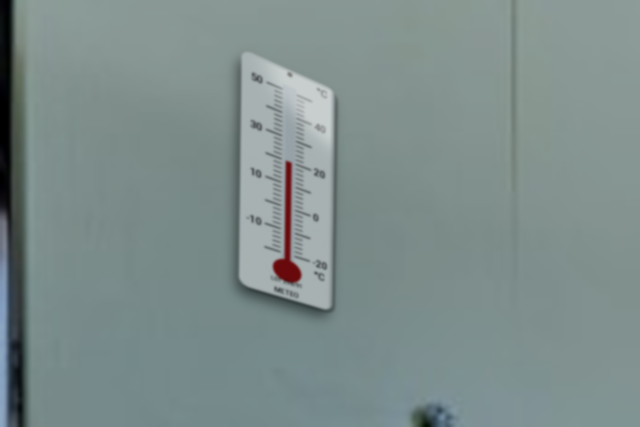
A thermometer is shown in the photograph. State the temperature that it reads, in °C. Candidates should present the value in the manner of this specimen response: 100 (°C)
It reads 20 (°C)
